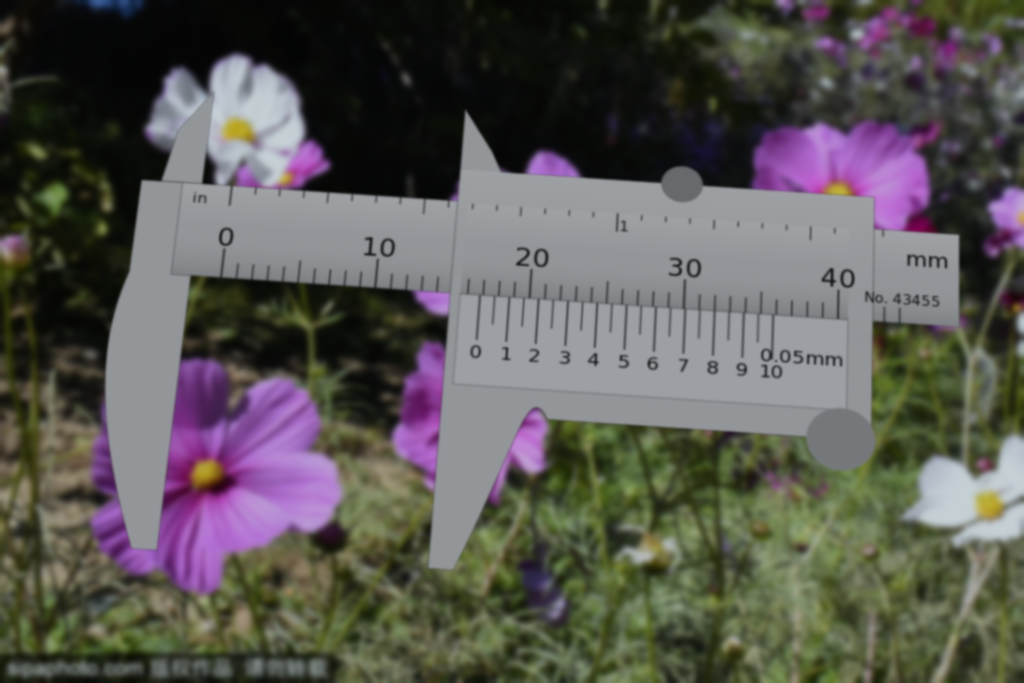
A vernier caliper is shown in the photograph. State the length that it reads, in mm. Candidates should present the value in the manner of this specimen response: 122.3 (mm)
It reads 16.8 (mm)
